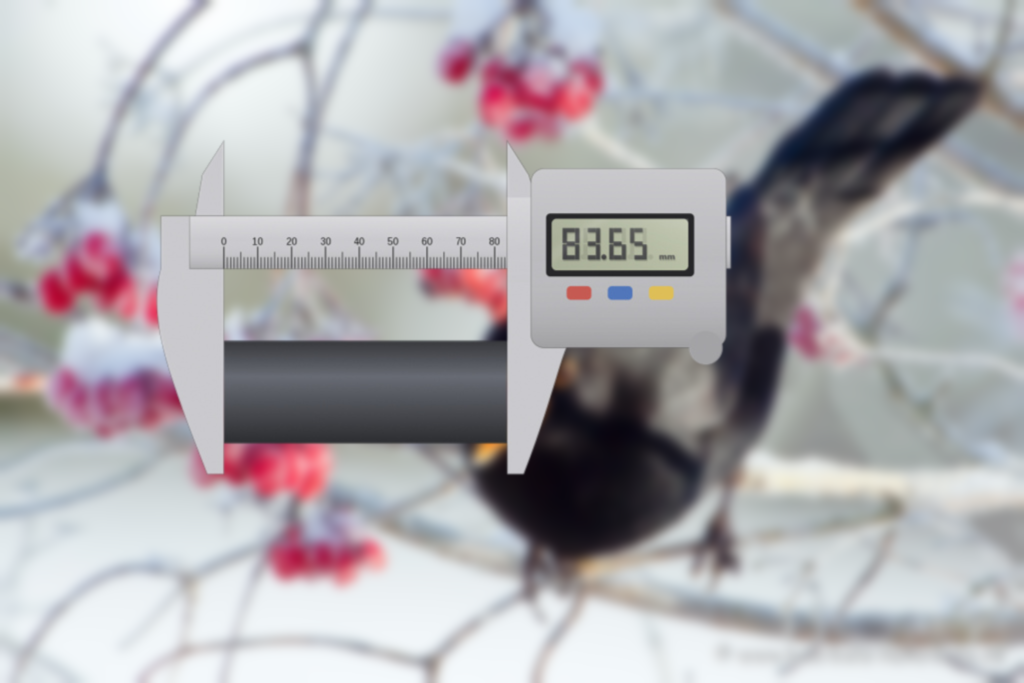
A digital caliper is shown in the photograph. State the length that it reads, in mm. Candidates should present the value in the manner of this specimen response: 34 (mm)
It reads 83.65 (mm)
